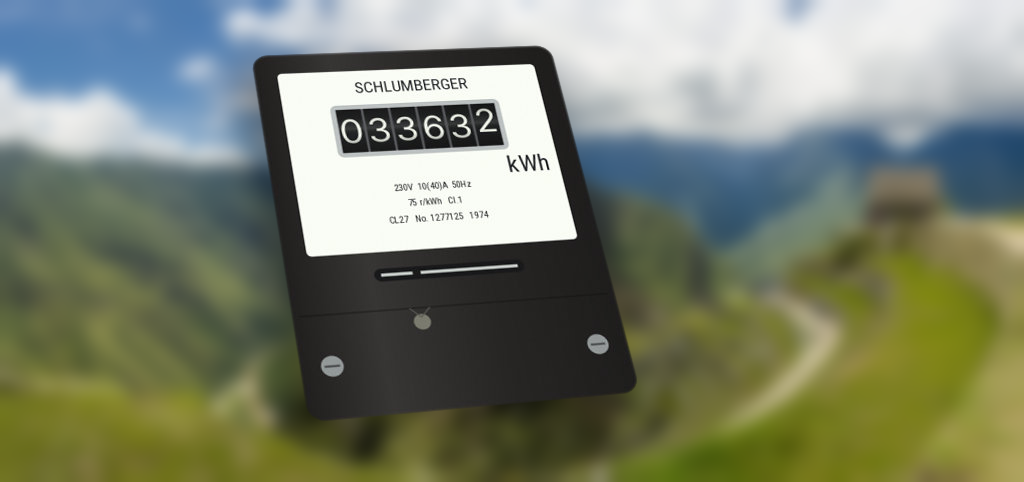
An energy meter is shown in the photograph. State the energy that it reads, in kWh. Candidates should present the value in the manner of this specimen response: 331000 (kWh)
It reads 33632 (kWh)
